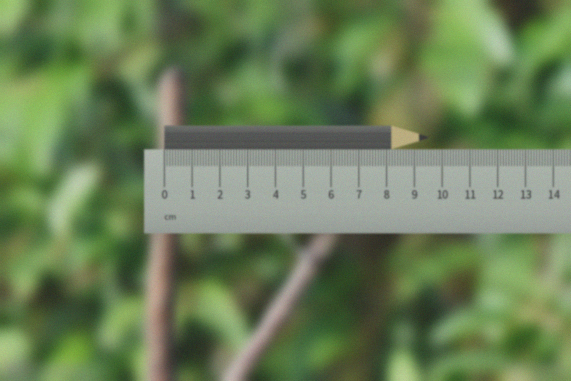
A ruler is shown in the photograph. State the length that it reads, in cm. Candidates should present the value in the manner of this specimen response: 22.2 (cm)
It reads 9.5 (cm)
